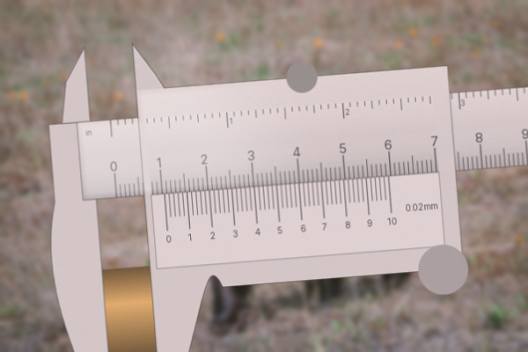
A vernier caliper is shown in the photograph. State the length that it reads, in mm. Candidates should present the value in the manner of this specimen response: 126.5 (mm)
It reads 10.5 (mm)
